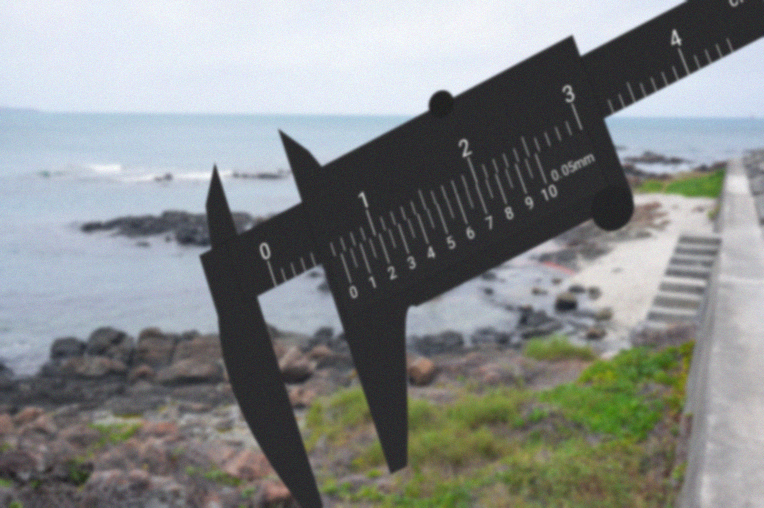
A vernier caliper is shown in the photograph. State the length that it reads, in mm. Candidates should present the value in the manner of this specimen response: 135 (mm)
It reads 6.6 (mm)
